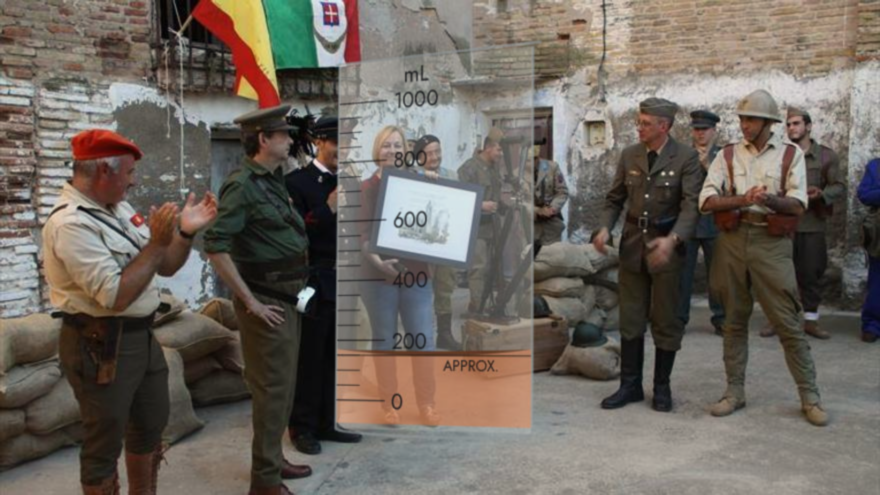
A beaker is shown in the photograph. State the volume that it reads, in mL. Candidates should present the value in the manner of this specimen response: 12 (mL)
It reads 150 (mL)
